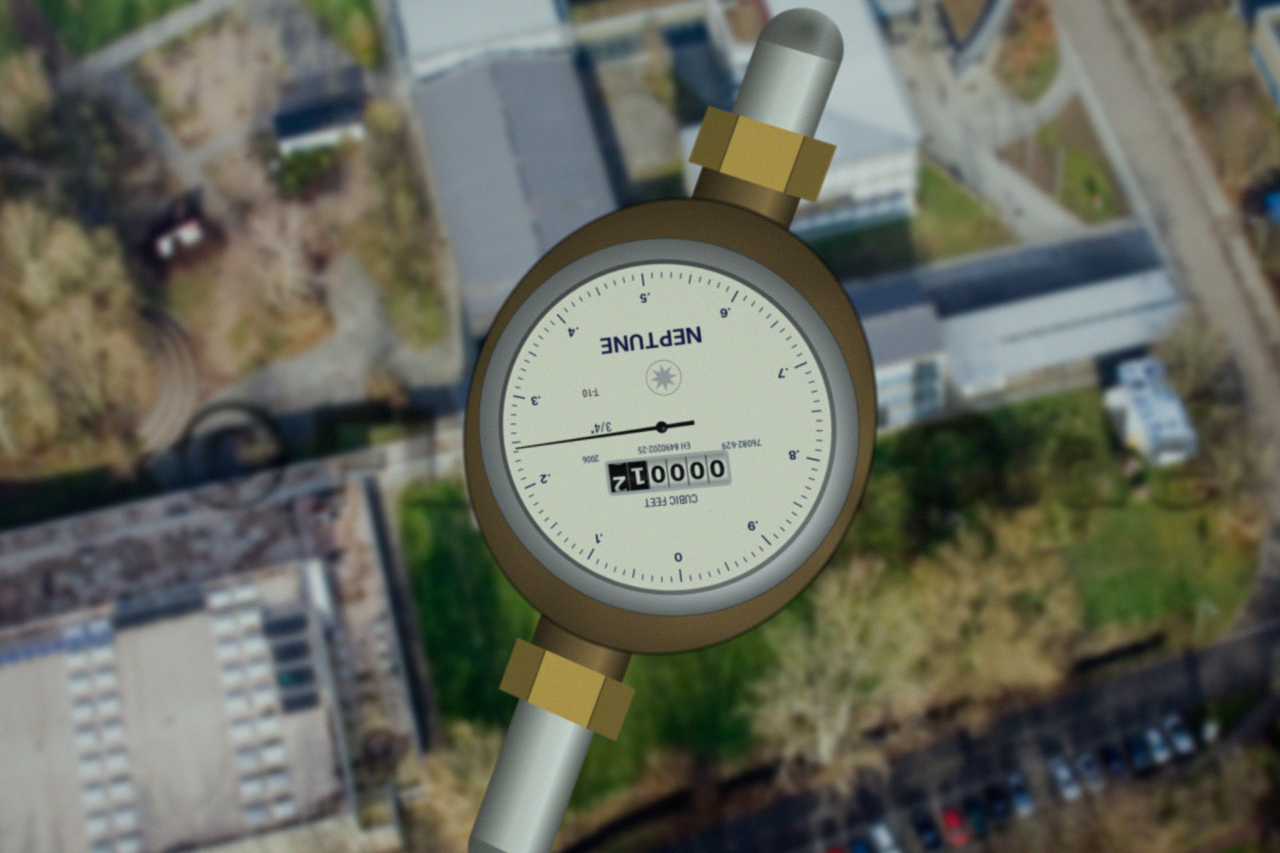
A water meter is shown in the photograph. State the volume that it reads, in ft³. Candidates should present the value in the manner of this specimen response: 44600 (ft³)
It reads 12.24 (ft³)
